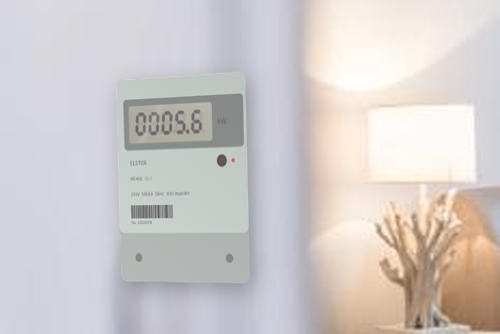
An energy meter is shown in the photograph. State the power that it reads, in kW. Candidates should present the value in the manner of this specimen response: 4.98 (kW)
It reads 5.6 (kW)
